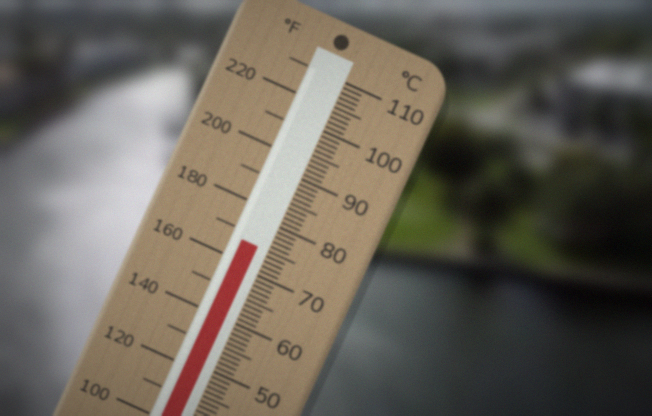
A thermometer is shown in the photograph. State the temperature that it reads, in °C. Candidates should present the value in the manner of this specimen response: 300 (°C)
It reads 75 (°C)
